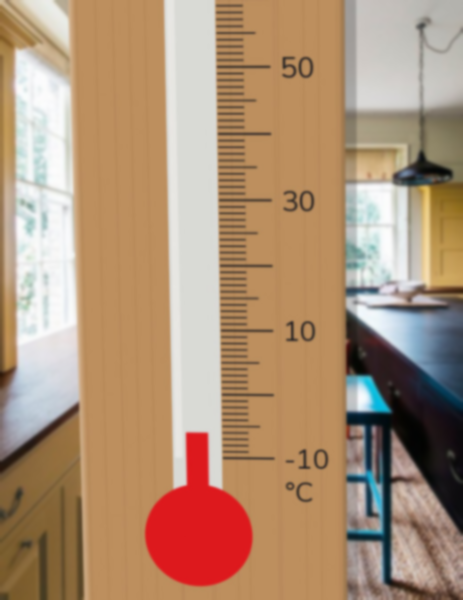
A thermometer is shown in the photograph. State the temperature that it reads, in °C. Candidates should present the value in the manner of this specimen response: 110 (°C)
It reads -6 (°C)
